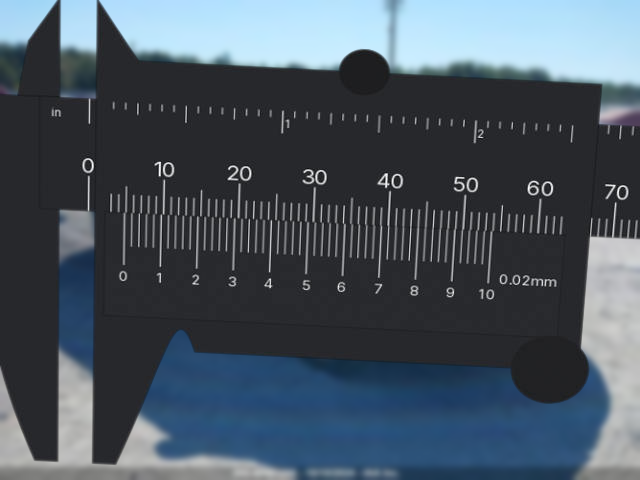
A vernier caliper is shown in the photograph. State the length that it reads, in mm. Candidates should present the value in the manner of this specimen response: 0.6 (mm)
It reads 4.8 (mm)
